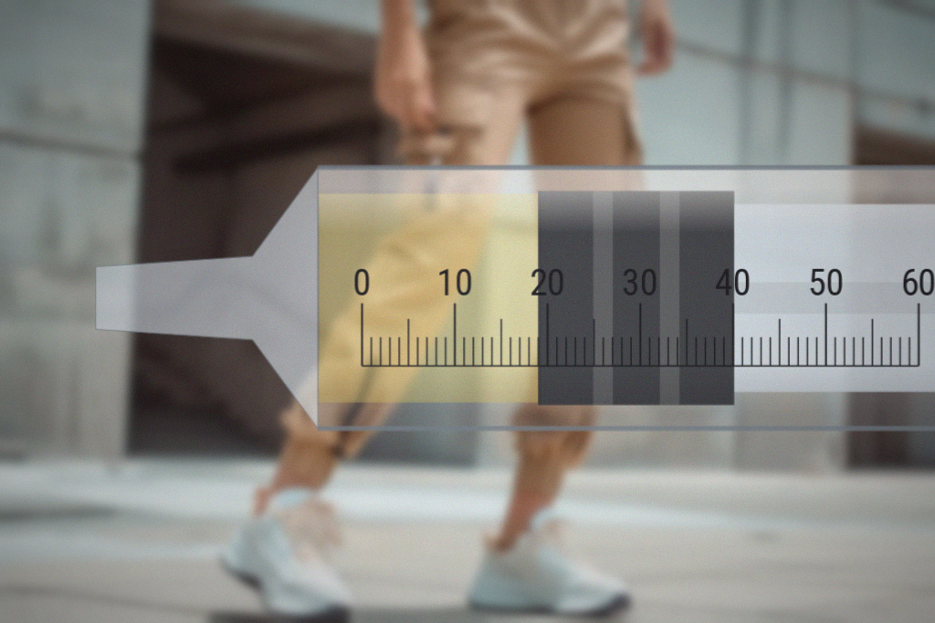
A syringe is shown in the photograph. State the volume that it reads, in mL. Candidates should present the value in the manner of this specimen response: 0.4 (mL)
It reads 19 (mL)
